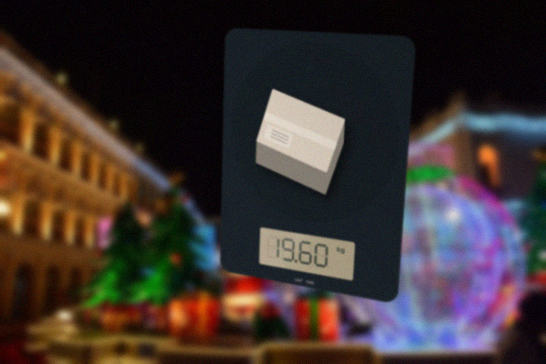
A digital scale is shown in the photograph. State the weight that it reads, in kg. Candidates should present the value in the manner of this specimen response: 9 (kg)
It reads 19.60 (kg)
